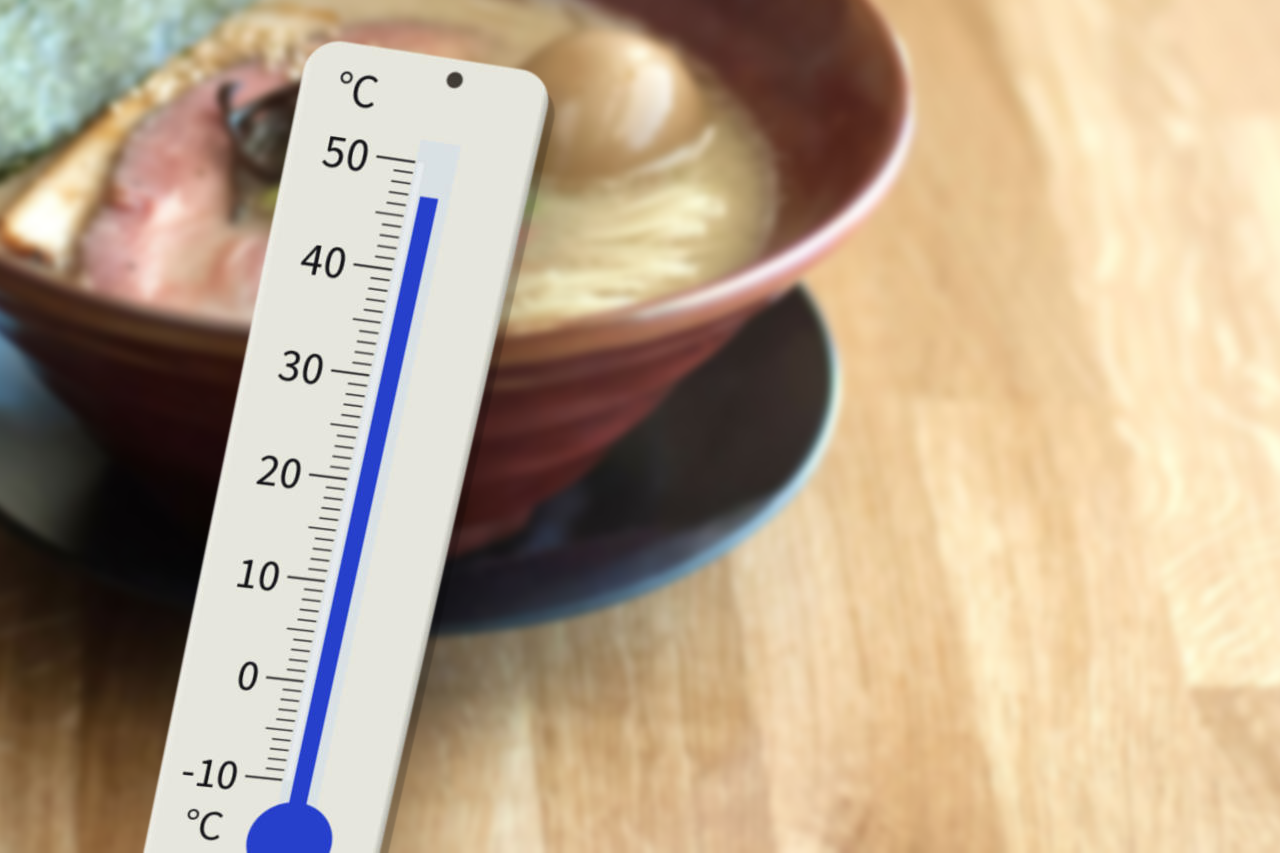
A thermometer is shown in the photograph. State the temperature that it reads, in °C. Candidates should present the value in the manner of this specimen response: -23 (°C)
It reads 47 (°C)
